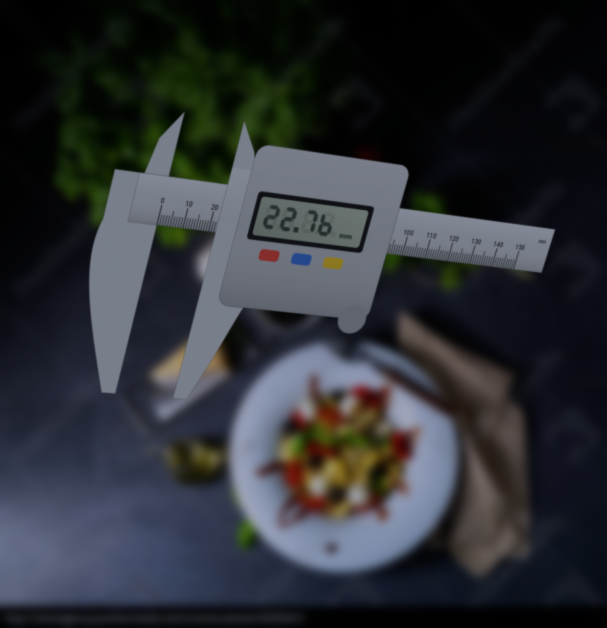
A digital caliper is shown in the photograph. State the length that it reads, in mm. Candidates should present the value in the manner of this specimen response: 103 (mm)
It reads 22.76 (mm)
